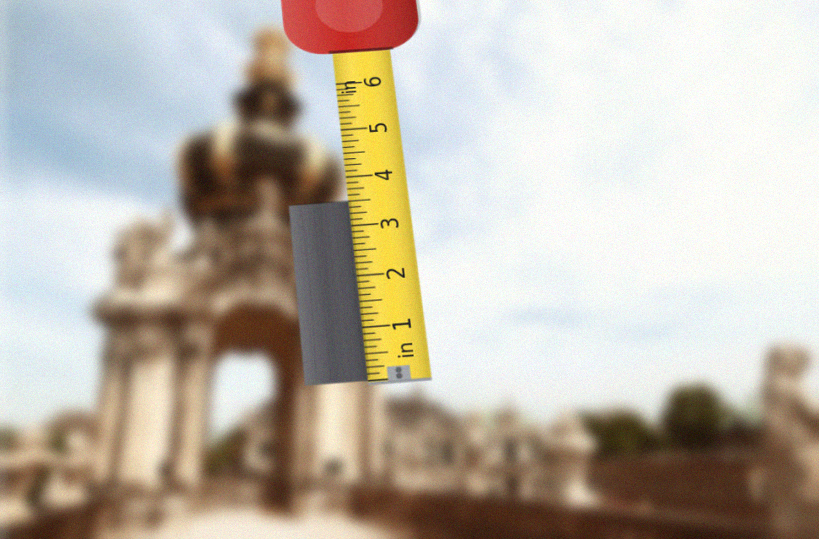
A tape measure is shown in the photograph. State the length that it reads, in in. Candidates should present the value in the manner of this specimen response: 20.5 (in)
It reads 3.5 (in)
